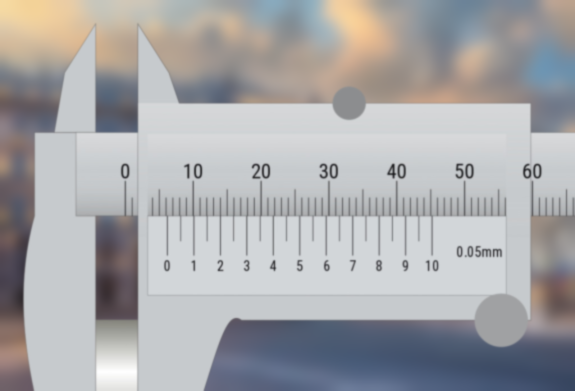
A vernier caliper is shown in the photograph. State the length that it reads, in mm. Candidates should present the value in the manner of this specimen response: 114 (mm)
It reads 6.2 (mm)
